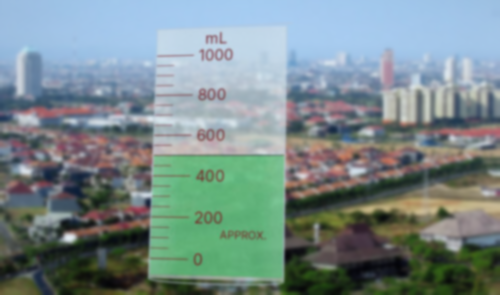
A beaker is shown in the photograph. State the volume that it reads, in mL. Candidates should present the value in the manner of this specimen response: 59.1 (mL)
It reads 500 (mL)
